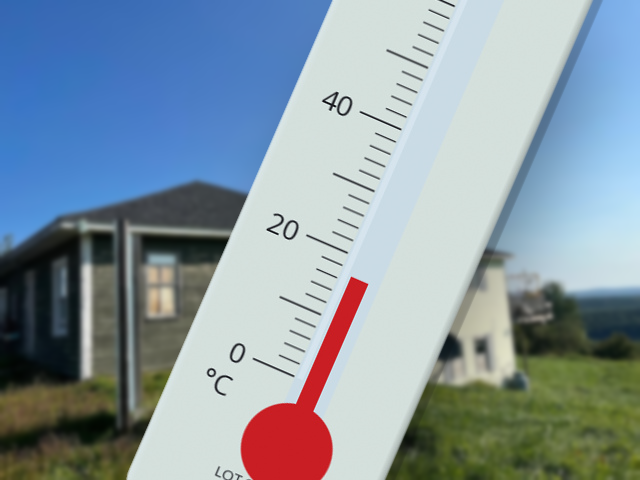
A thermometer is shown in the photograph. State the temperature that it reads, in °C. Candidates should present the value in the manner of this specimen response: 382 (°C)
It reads 17 (°C)
